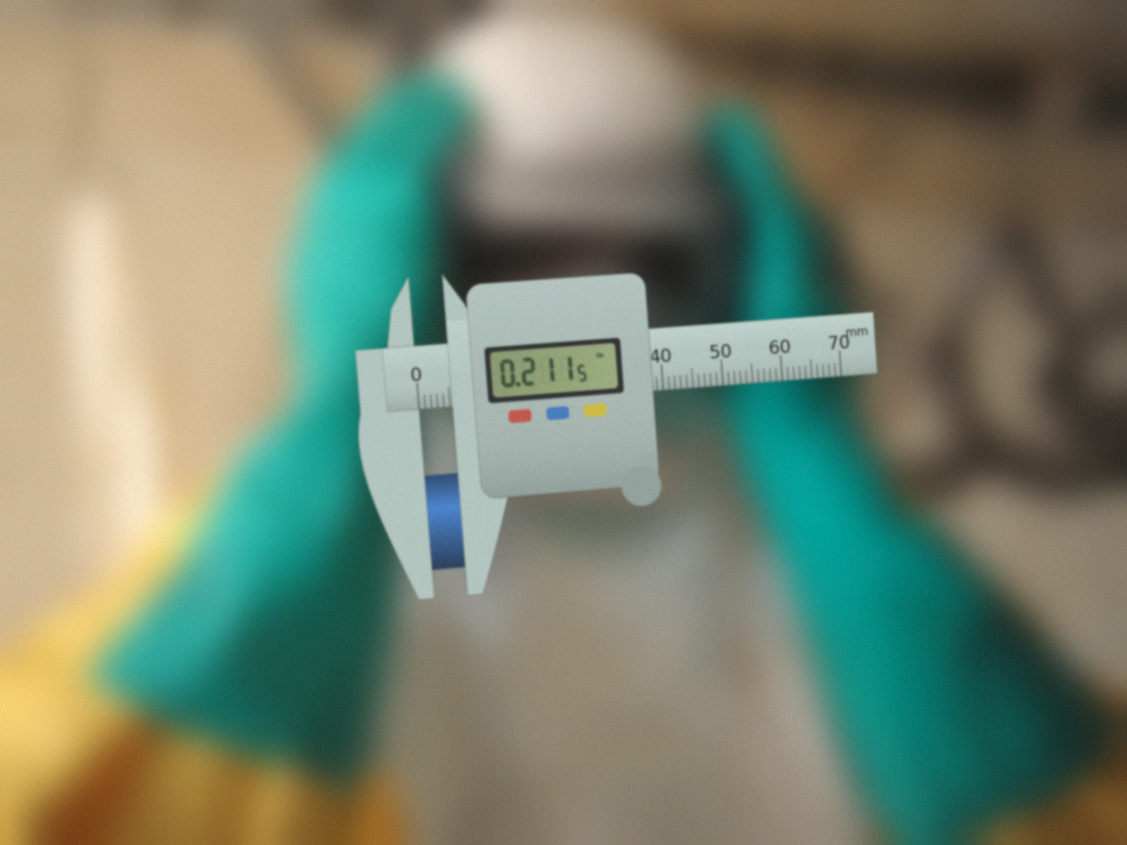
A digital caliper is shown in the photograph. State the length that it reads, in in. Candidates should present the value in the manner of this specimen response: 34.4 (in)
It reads 0.2115 (in)
